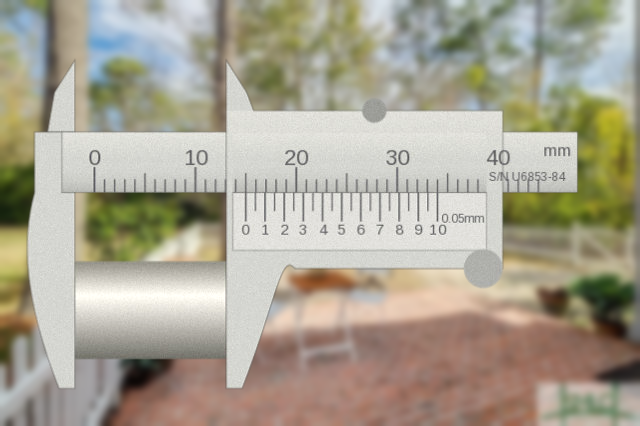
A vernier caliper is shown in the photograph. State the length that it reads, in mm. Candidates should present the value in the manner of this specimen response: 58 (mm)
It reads 15.0 (mm)
